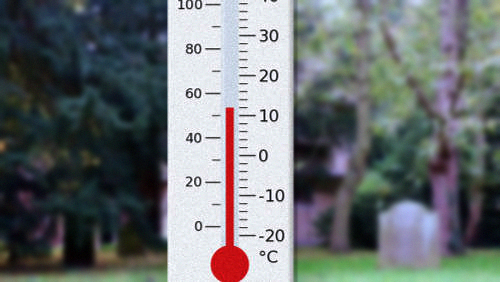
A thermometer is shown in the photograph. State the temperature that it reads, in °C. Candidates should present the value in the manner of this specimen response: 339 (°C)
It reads 12 (°C)
